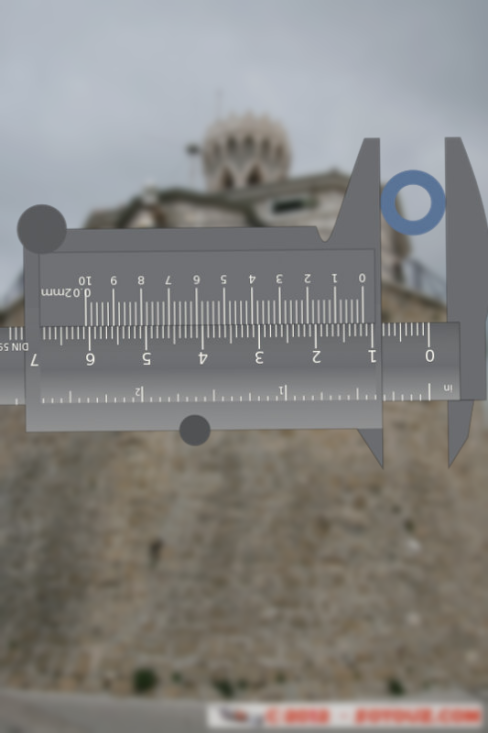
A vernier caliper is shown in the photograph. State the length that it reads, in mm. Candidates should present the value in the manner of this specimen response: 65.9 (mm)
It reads 11.6 (mm)
